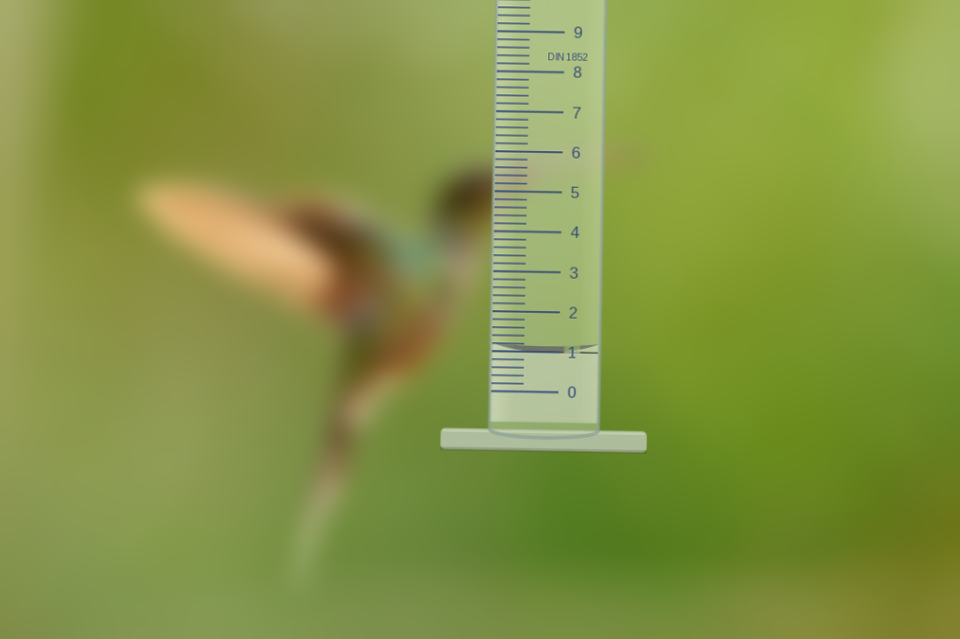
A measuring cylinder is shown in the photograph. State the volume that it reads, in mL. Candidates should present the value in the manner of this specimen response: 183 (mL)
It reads 1 (mL)
